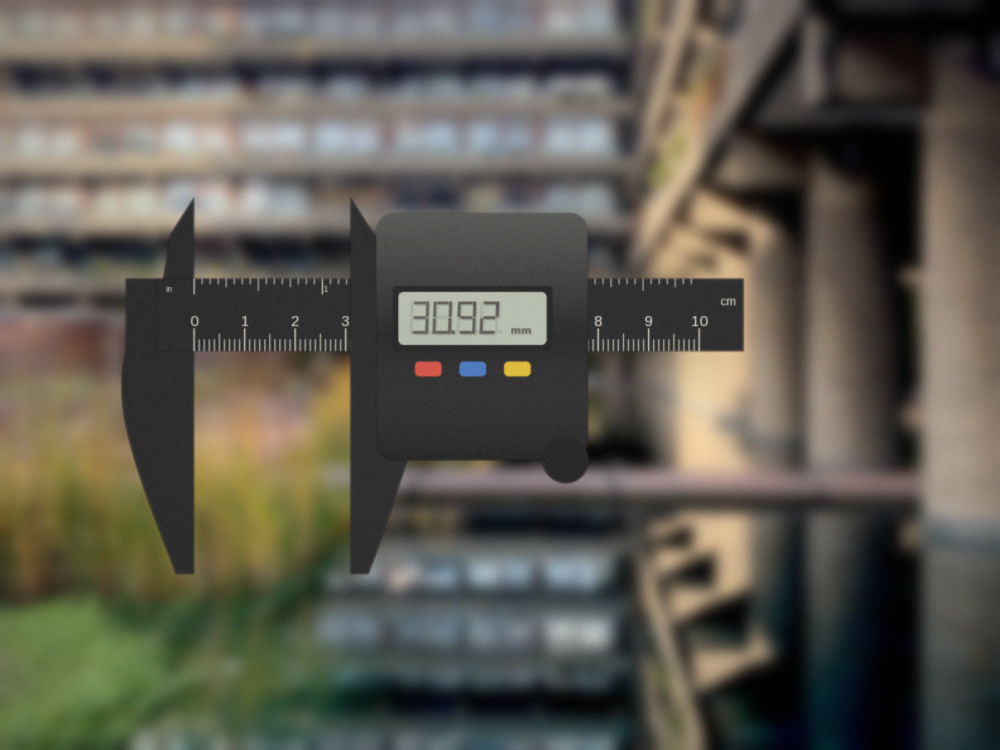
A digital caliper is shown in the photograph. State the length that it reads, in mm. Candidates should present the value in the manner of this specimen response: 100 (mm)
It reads 30.92 (mm)
